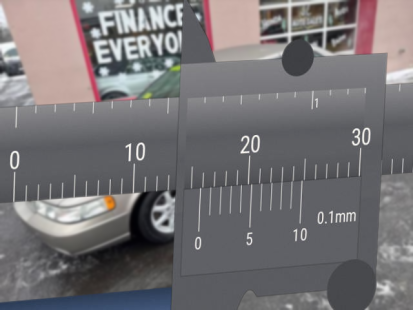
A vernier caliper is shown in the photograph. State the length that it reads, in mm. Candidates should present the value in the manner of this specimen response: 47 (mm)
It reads 15.8 (mm)
